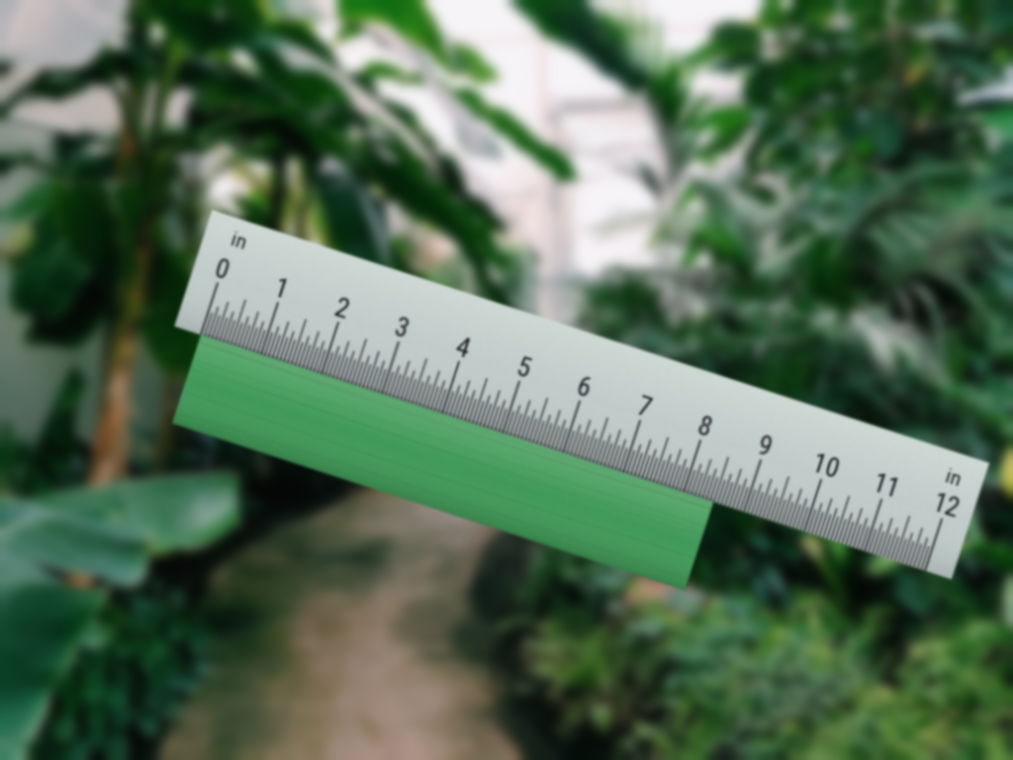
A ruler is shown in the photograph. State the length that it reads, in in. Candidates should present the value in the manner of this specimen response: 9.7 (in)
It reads 8.5 (in)
